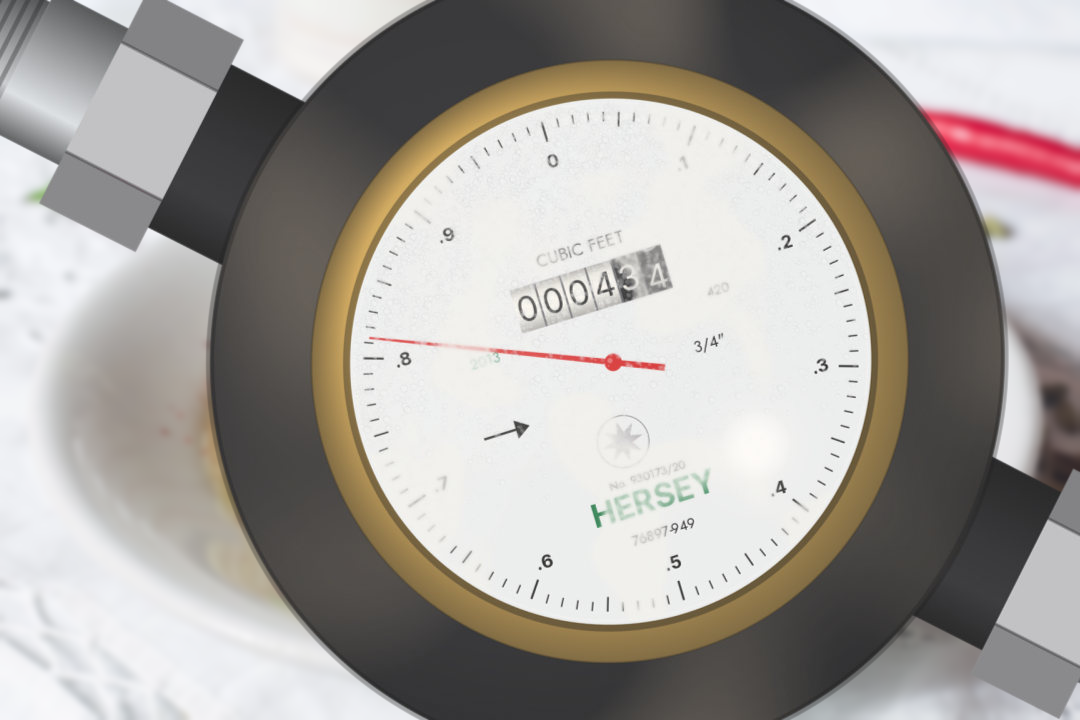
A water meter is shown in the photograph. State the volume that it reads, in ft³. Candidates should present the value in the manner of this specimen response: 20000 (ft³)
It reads 433.81 (ft³)
